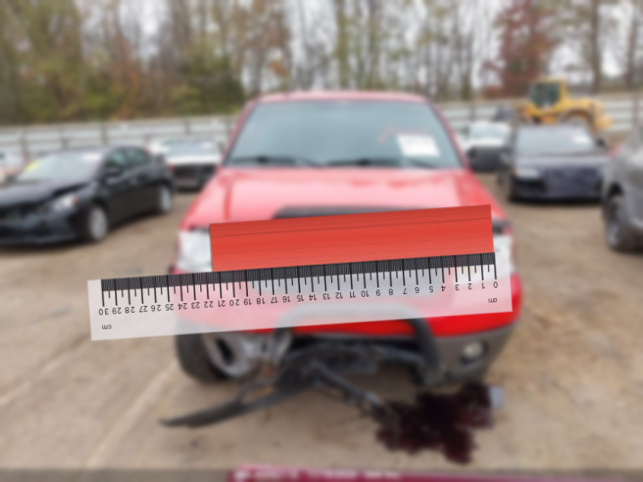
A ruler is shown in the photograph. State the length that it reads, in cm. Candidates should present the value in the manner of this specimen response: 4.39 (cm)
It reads 21.5 (cm)
